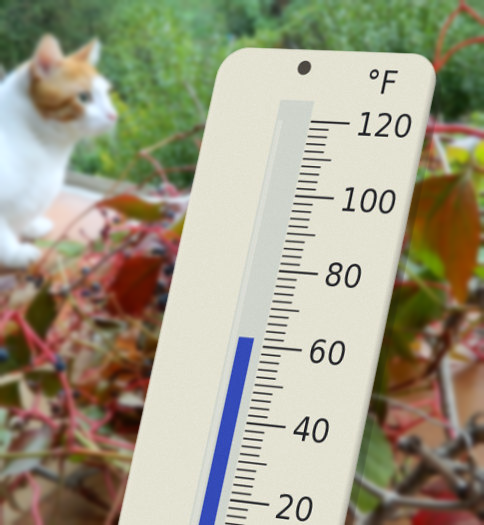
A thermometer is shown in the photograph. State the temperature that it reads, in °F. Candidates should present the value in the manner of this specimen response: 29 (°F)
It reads 62 (°F)
